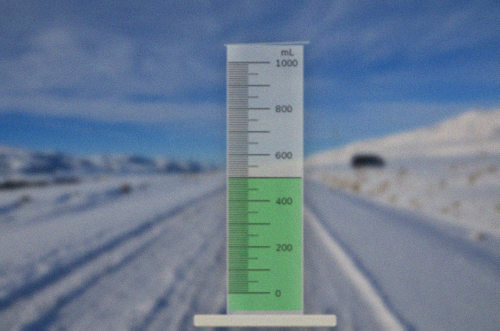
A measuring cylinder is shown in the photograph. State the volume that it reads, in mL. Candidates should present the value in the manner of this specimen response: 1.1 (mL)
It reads 500 (mL)
